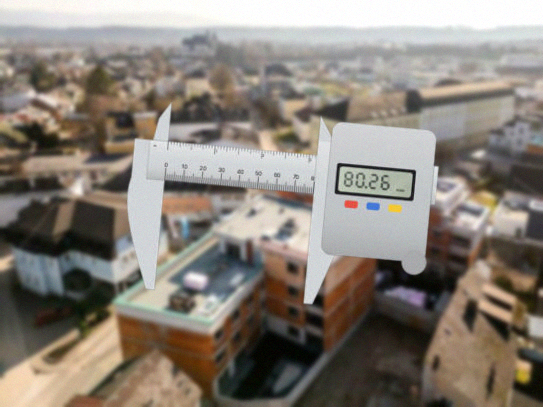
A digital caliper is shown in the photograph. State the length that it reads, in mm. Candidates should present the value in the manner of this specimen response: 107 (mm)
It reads 80.26 (mm)
